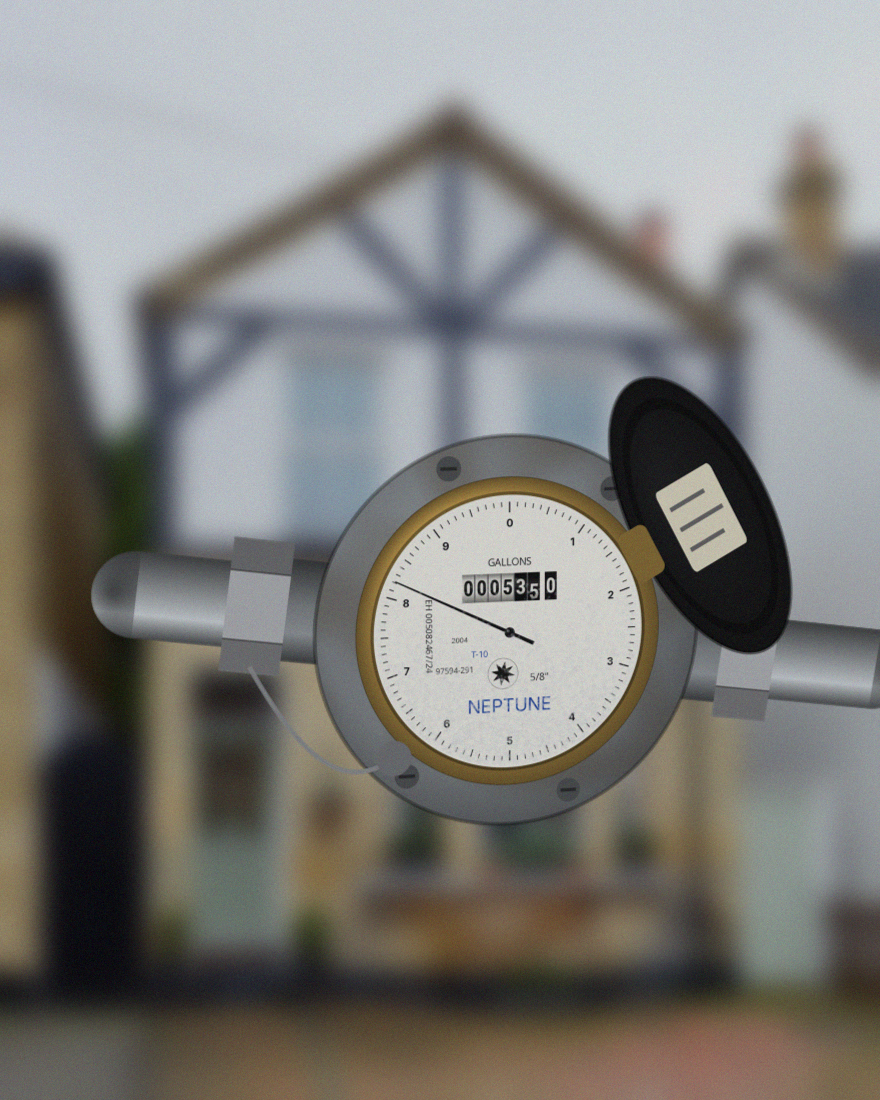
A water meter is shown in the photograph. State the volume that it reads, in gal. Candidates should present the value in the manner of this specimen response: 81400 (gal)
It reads 5348.2 (gal)
